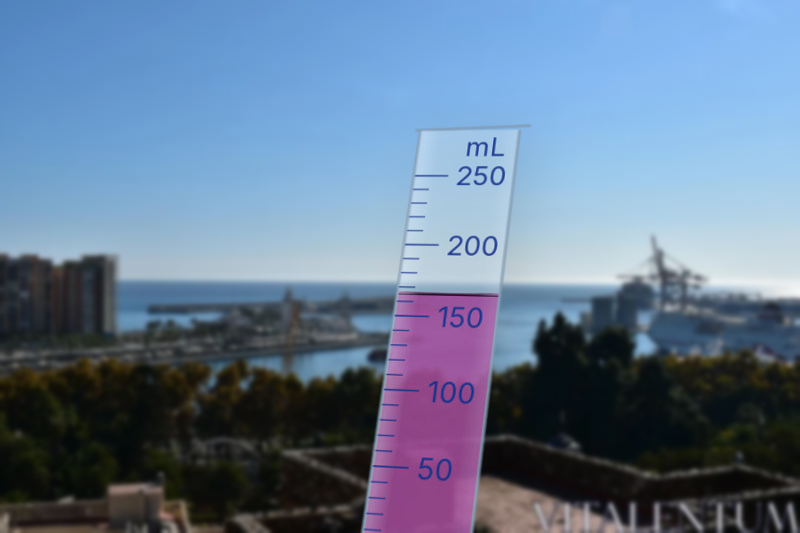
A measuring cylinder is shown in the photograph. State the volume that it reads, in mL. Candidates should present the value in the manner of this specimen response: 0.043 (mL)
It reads 165 (mL)
